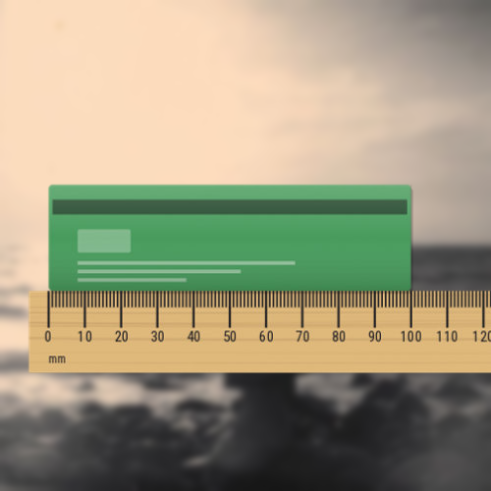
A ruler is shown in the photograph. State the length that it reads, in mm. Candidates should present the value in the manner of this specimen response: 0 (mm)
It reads 100 (mm)
